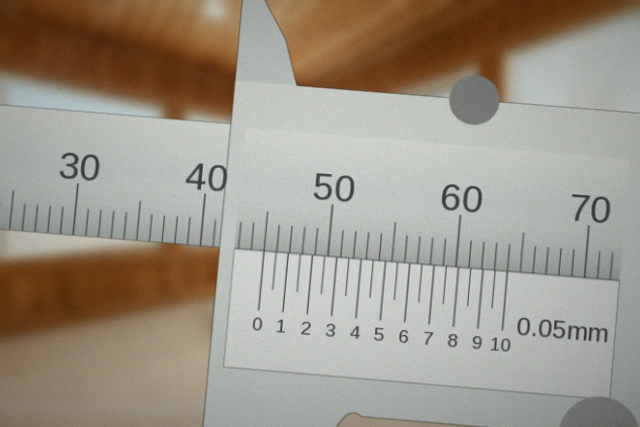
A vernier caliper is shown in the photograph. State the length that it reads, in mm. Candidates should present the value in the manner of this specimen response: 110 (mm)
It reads 45.0 (mm)
